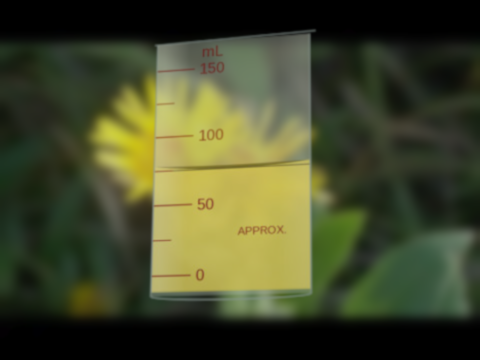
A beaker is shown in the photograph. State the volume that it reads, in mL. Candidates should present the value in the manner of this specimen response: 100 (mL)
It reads 75 (mL)
